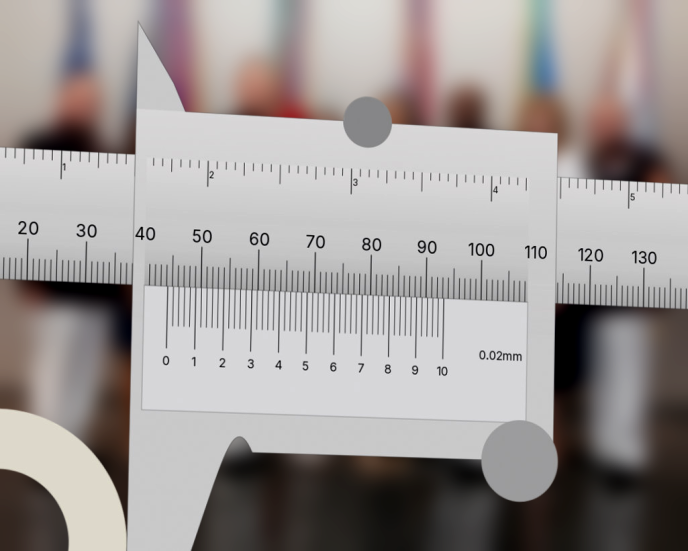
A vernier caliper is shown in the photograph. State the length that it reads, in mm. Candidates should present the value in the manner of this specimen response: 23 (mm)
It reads 44.2 (mm)
